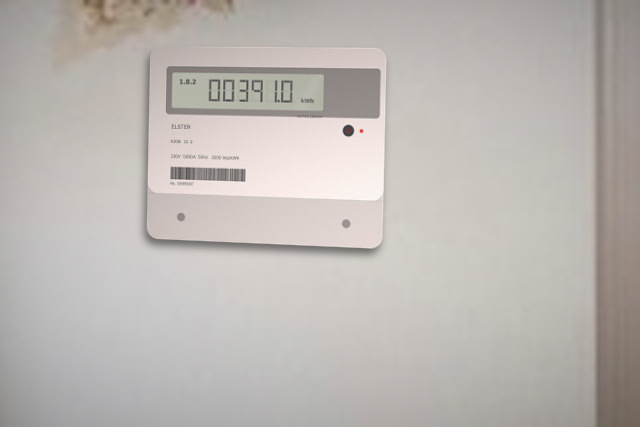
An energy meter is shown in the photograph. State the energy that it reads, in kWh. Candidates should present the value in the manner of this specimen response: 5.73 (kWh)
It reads 391.0 (kWh)
